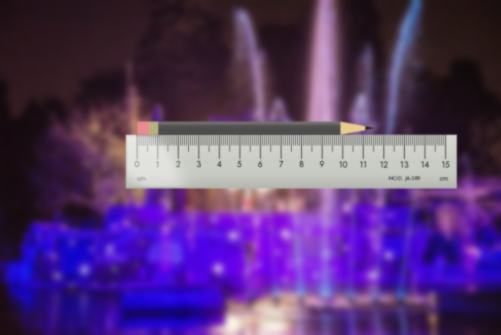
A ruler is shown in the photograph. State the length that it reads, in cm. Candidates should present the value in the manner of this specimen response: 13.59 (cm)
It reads 11.5 (cm)
